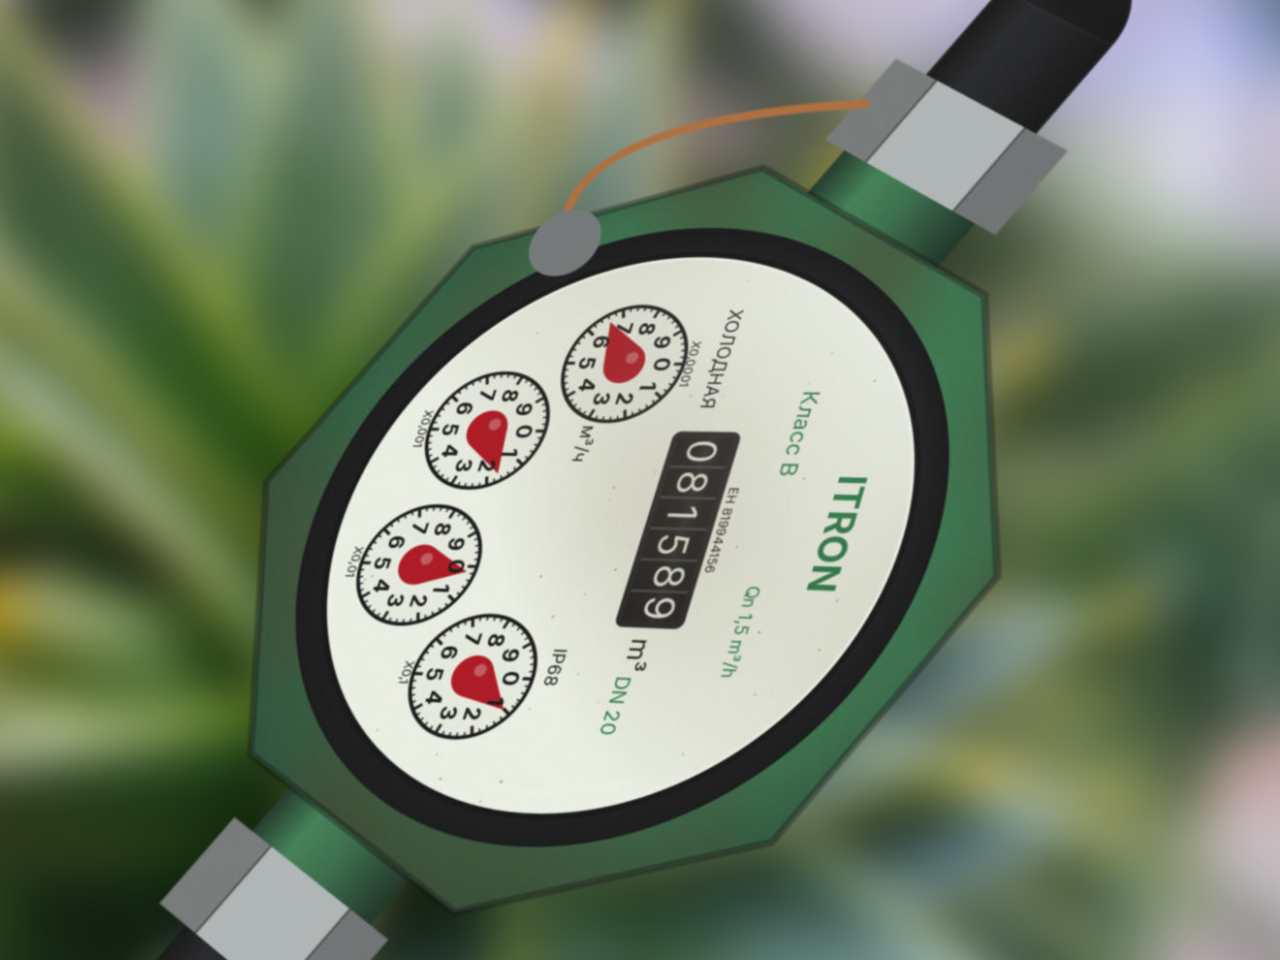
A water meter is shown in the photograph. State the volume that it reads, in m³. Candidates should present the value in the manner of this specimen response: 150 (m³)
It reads 81589.1016 (m³)
